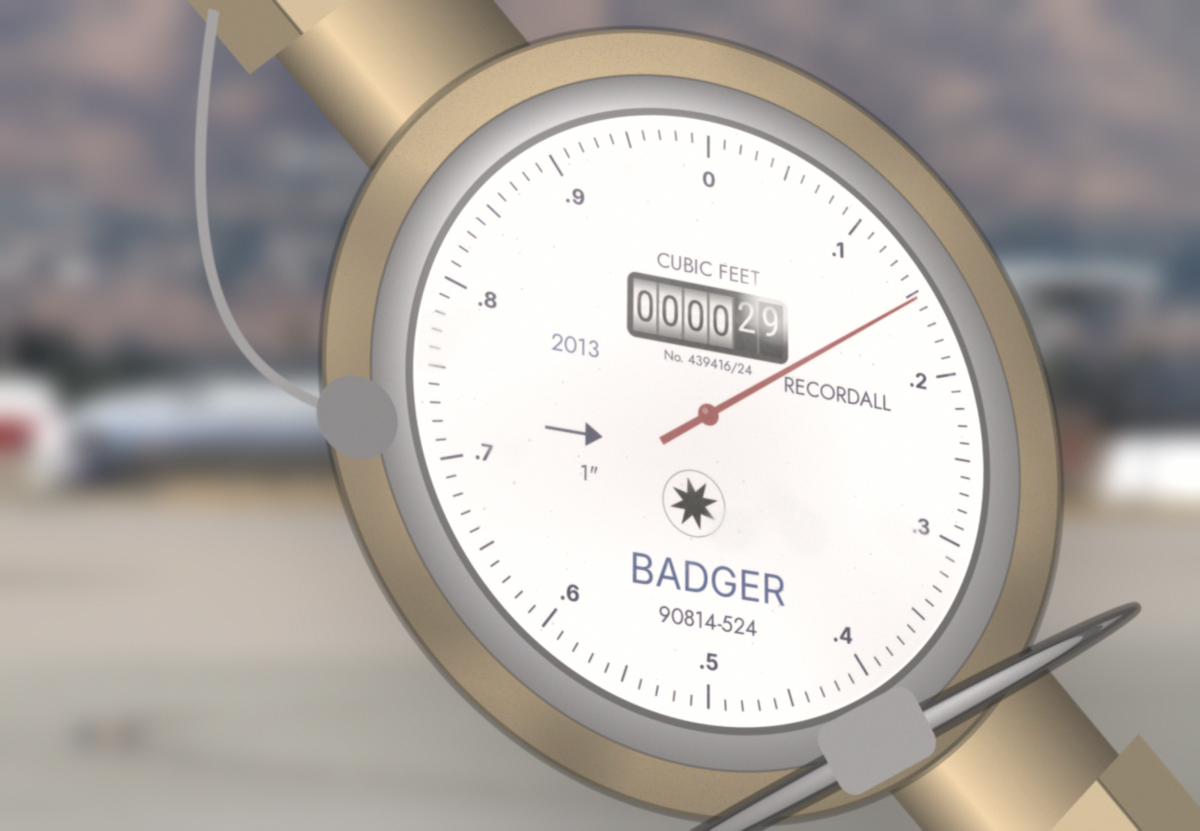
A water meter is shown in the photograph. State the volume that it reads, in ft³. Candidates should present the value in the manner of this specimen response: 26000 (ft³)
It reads 29.15 (ft³)
